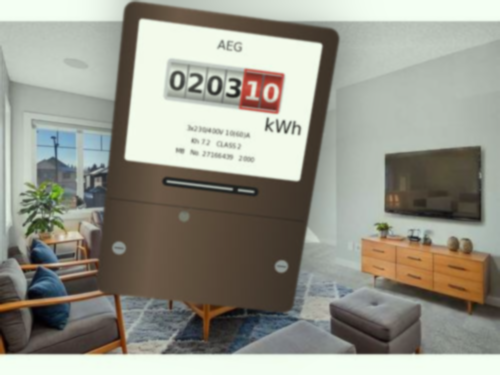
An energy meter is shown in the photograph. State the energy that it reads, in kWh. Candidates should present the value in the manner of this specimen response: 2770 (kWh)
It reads 203.10 (kWh)
